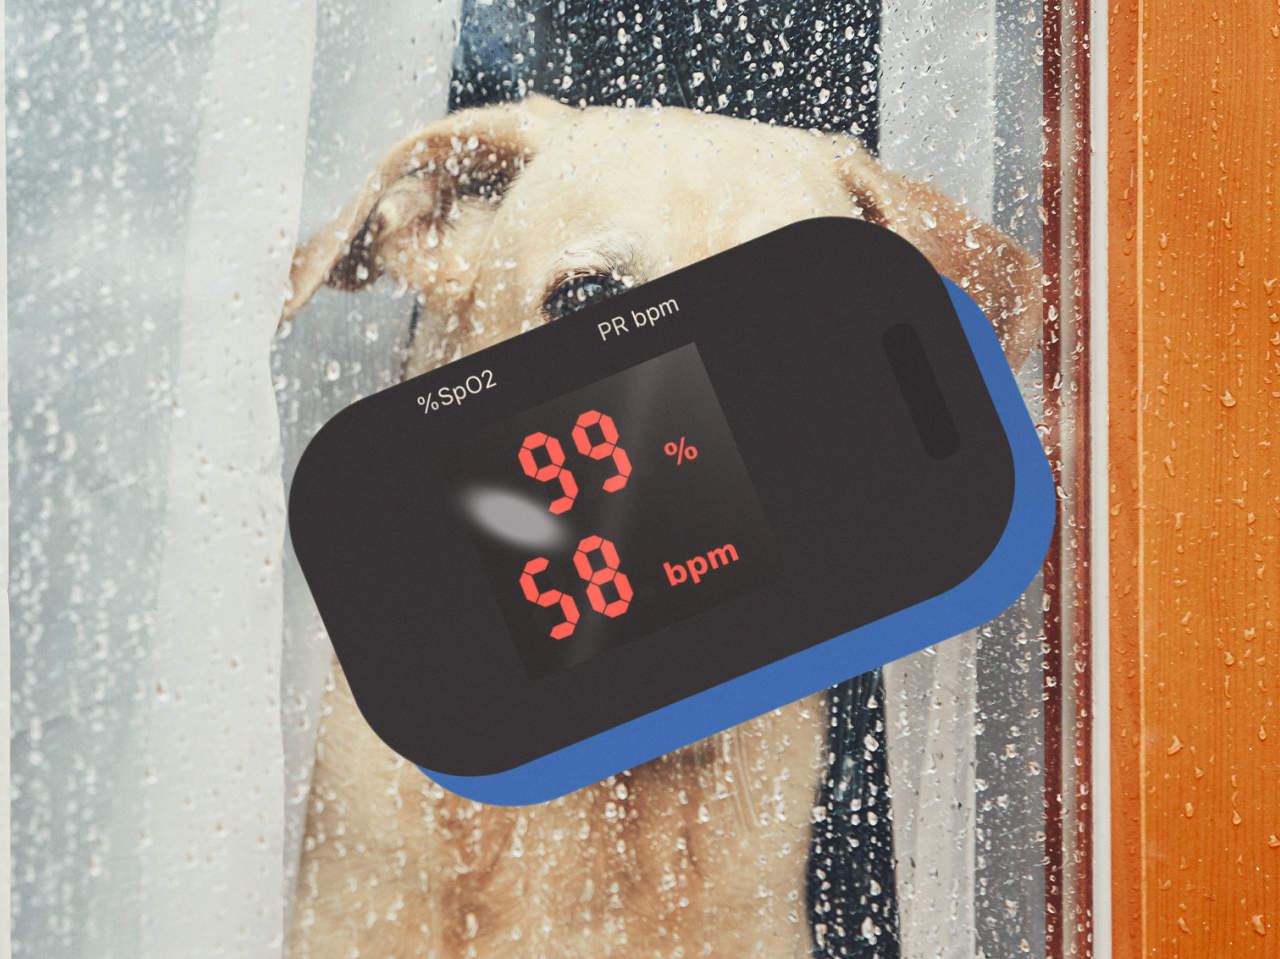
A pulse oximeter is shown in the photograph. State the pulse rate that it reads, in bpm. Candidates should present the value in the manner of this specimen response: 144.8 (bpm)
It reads 58 (bpm)
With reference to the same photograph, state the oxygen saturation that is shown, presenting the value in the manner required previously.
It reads 99 (%)
